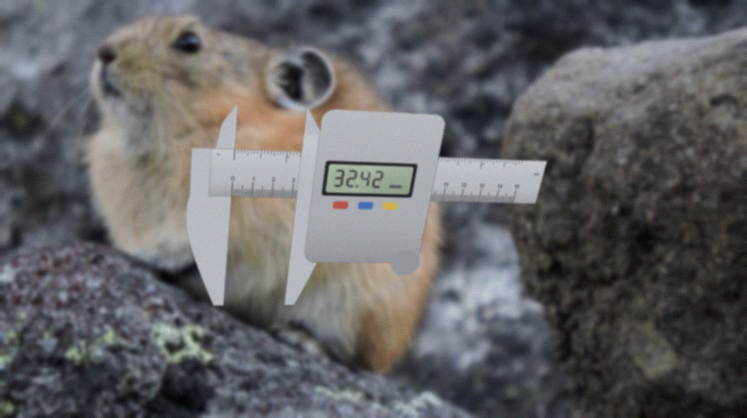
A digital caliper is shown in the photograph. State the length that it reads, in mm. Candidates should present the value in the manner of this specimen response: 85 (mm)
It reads 32.42 (mm)
